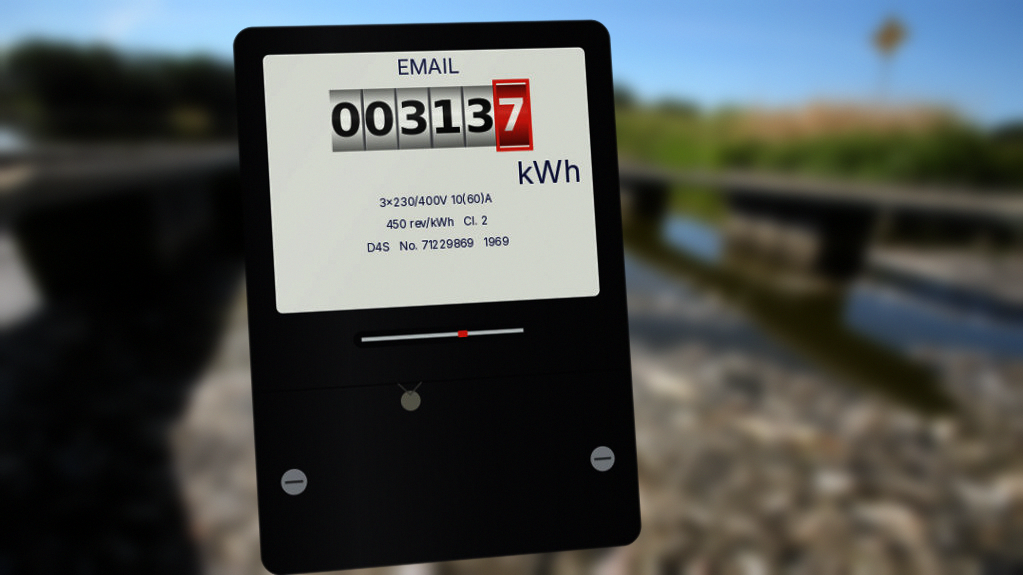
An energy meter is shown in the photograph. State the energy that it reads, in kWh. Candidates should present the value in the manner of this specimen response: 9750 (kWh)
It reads 313.7 (kWh)
